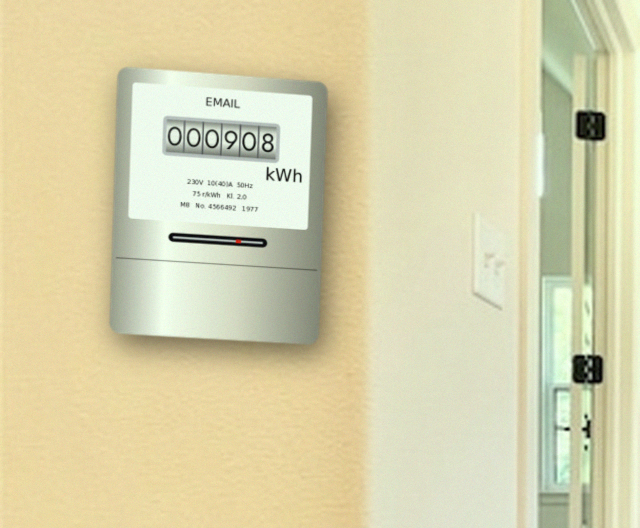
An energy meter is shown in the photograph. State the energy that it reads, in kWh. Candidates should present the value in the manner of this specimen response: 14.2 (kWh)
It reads 908 (kWh)
